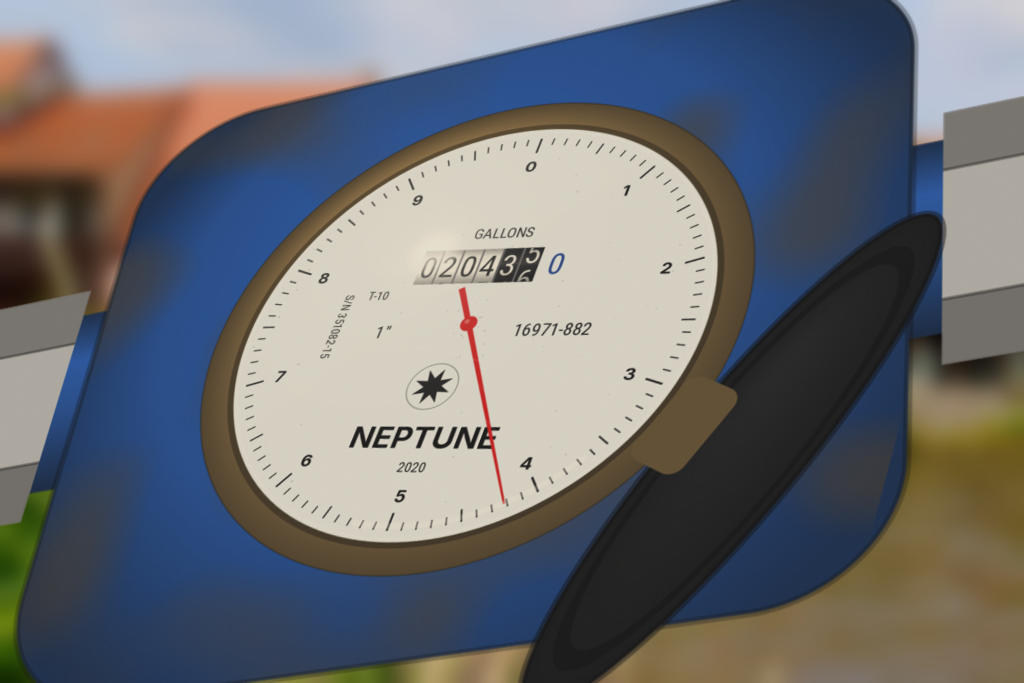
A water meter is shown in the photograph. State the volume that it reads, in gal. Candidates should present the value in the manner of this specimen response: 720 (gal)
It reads 204354.2 (gal)
